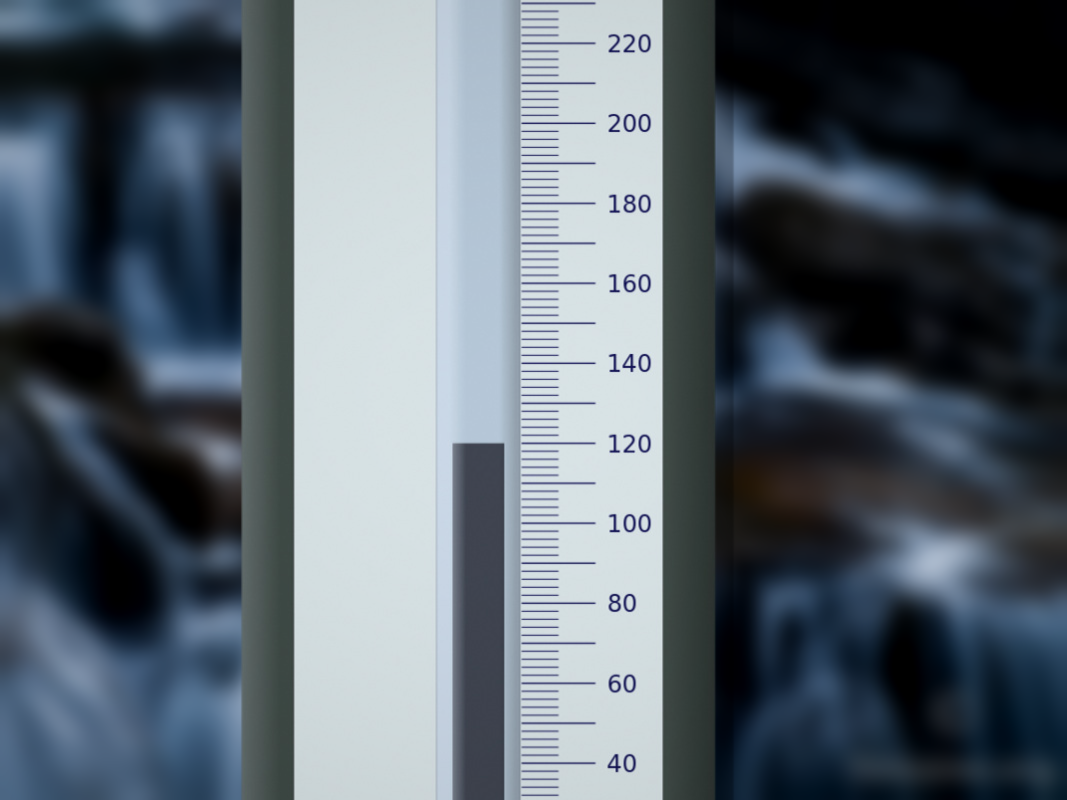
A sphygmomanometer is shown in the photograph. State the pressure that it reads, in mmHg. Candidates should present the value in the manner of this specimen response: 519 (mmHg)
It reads 120 (mmHg)
